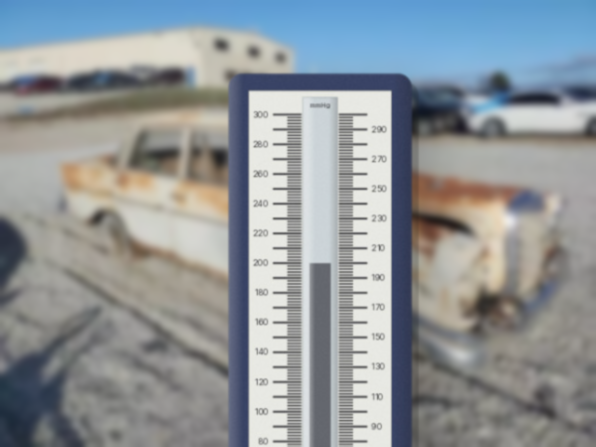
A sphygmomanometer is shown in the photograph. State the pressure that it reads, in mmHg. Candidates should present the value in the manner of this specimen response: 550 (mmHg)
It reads 200 (mmHg)
